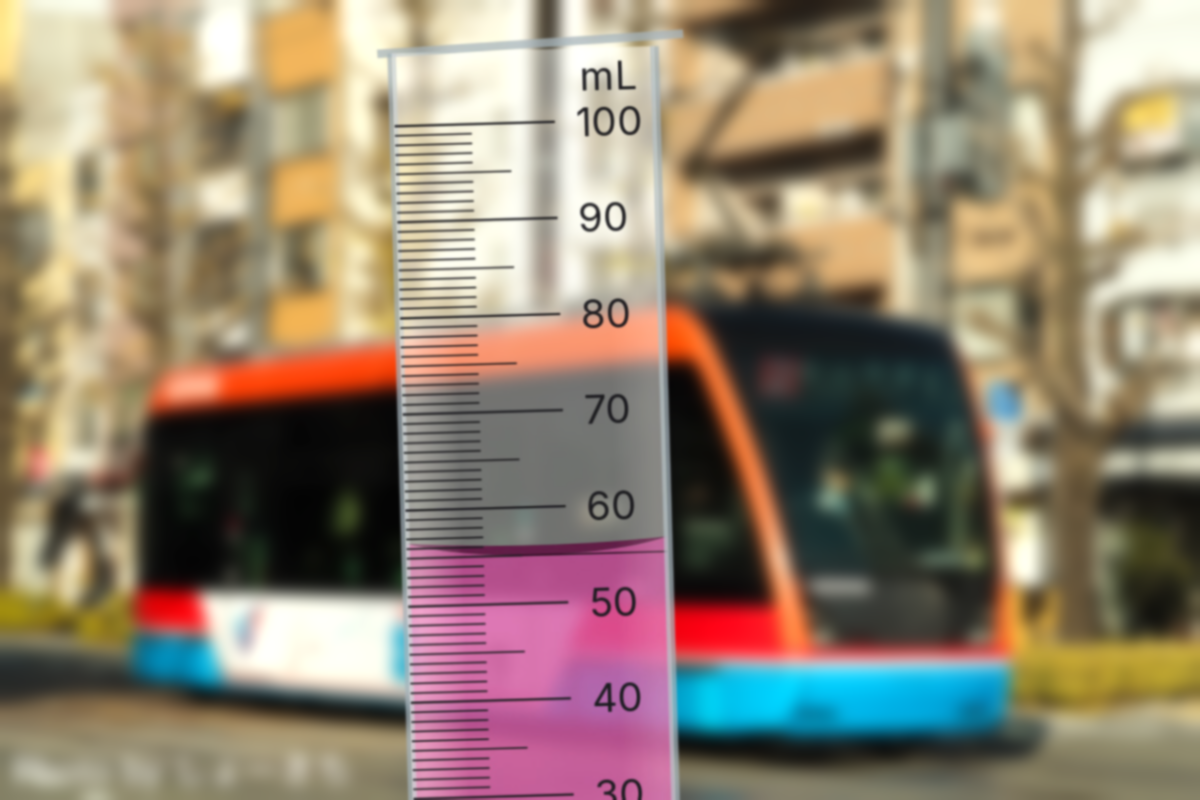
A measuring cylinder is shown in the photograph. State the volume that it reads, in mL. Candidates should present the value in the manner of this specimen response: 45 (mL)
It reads 55 (mL)
